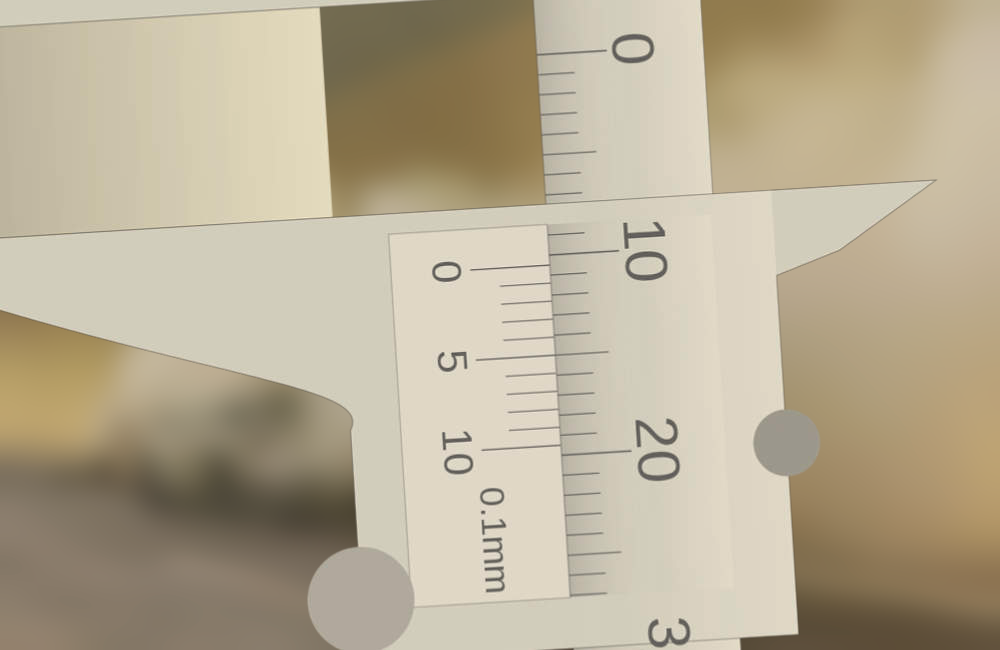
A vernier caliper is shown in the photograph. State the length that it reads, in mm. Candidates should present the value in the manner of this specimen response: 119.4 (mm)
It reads 10.5 (mm)
